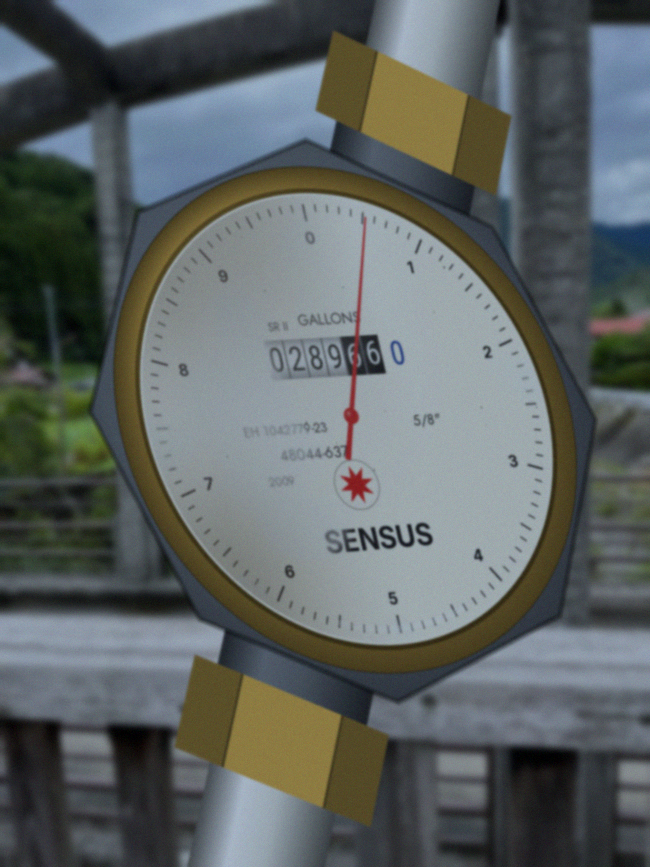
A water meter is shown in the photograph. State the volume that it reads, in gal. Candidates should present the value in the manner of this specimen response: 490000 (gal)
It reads 289660.5 (gal)
